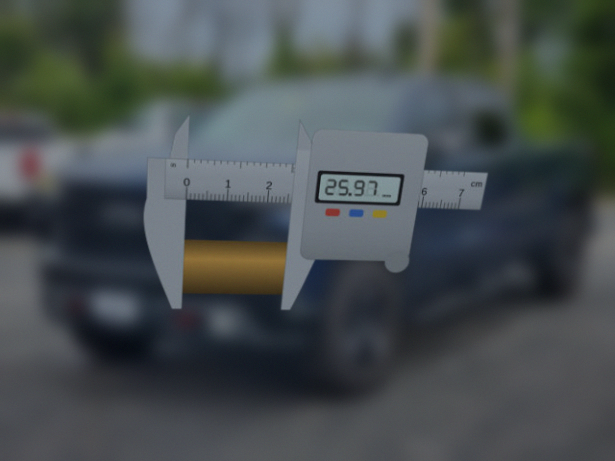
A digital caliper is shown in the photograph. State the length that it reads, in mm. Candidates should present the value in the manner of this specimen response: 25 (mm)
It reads 25.97 (mm)
